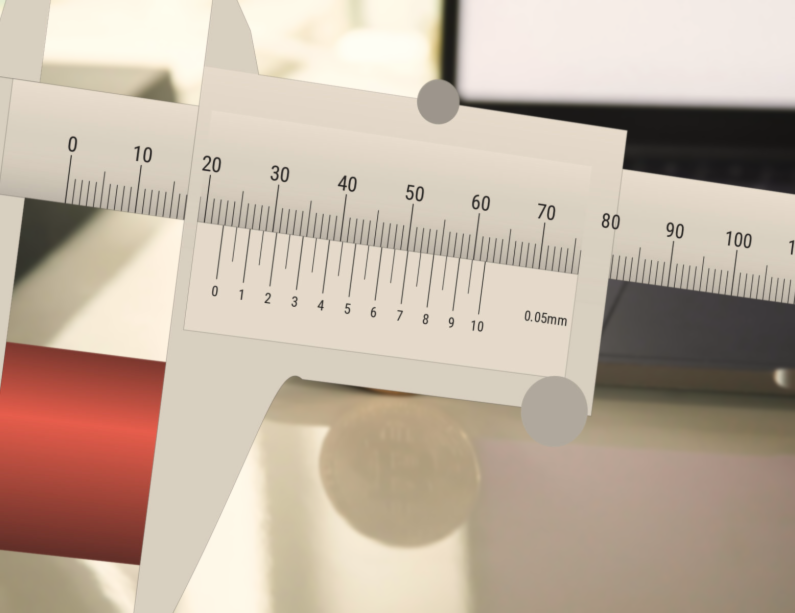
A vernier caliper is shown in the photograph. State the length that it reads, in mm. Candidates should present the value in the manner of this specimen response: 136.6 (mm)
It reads 22.8 (mm)
